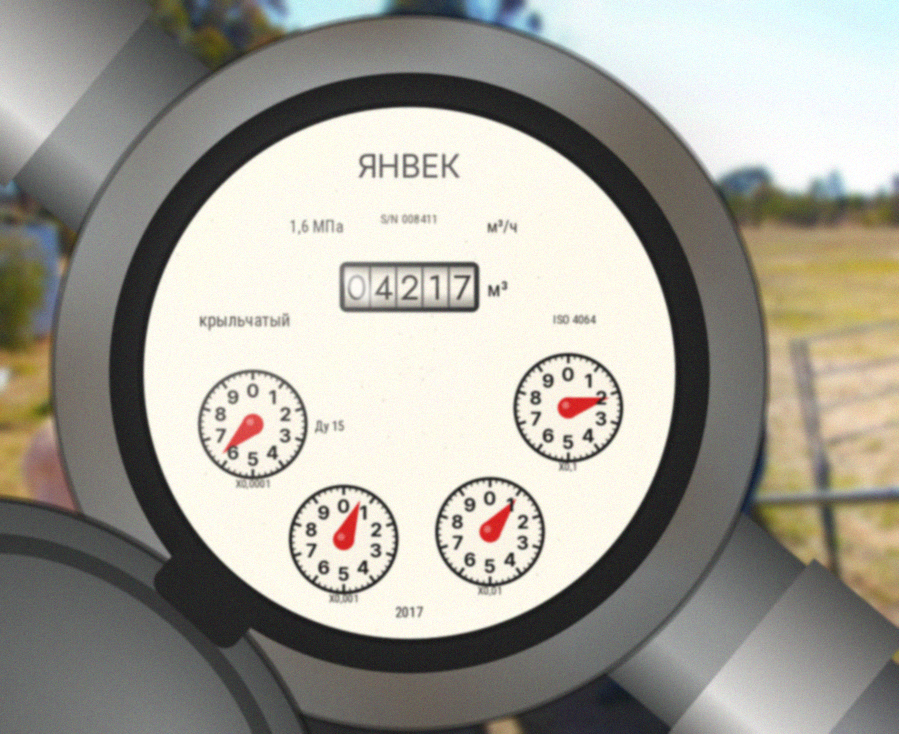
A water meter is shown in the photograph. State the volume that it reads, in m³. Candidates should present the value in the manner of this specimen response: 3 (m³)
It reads 4217.2106 (m³)
